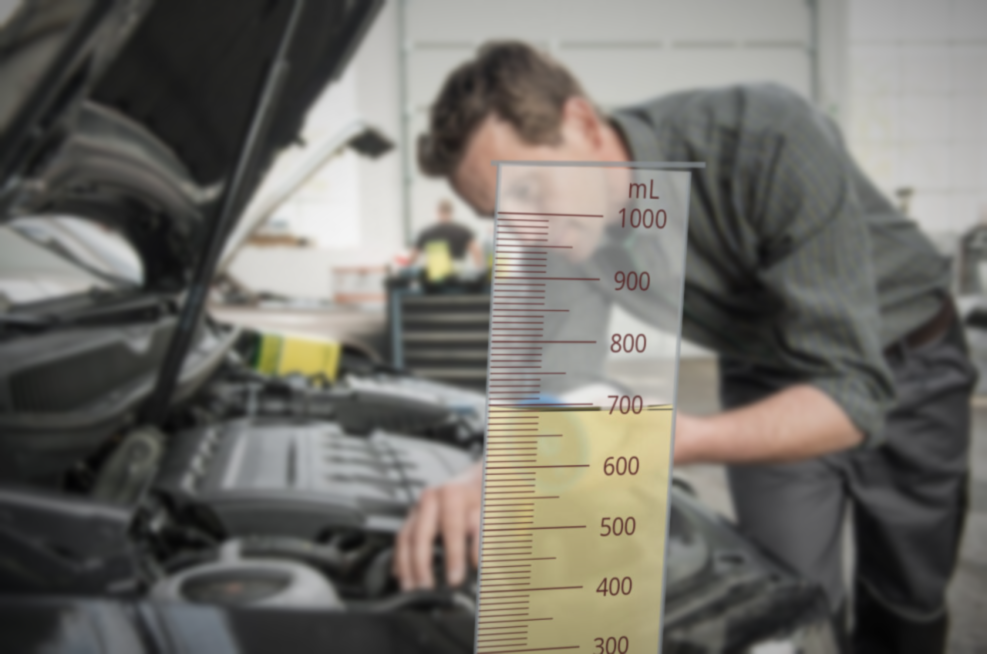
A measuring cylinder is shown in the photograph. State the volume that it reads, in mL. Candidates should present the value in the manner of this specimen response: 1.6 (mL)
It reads 690 (mL)
